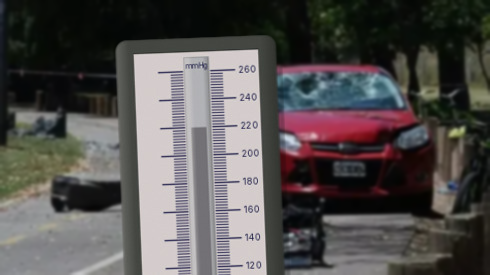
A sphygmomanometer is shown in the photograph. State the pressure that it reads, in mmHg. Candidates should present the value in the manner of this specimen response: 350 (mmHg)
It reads 220 (mmHg)
